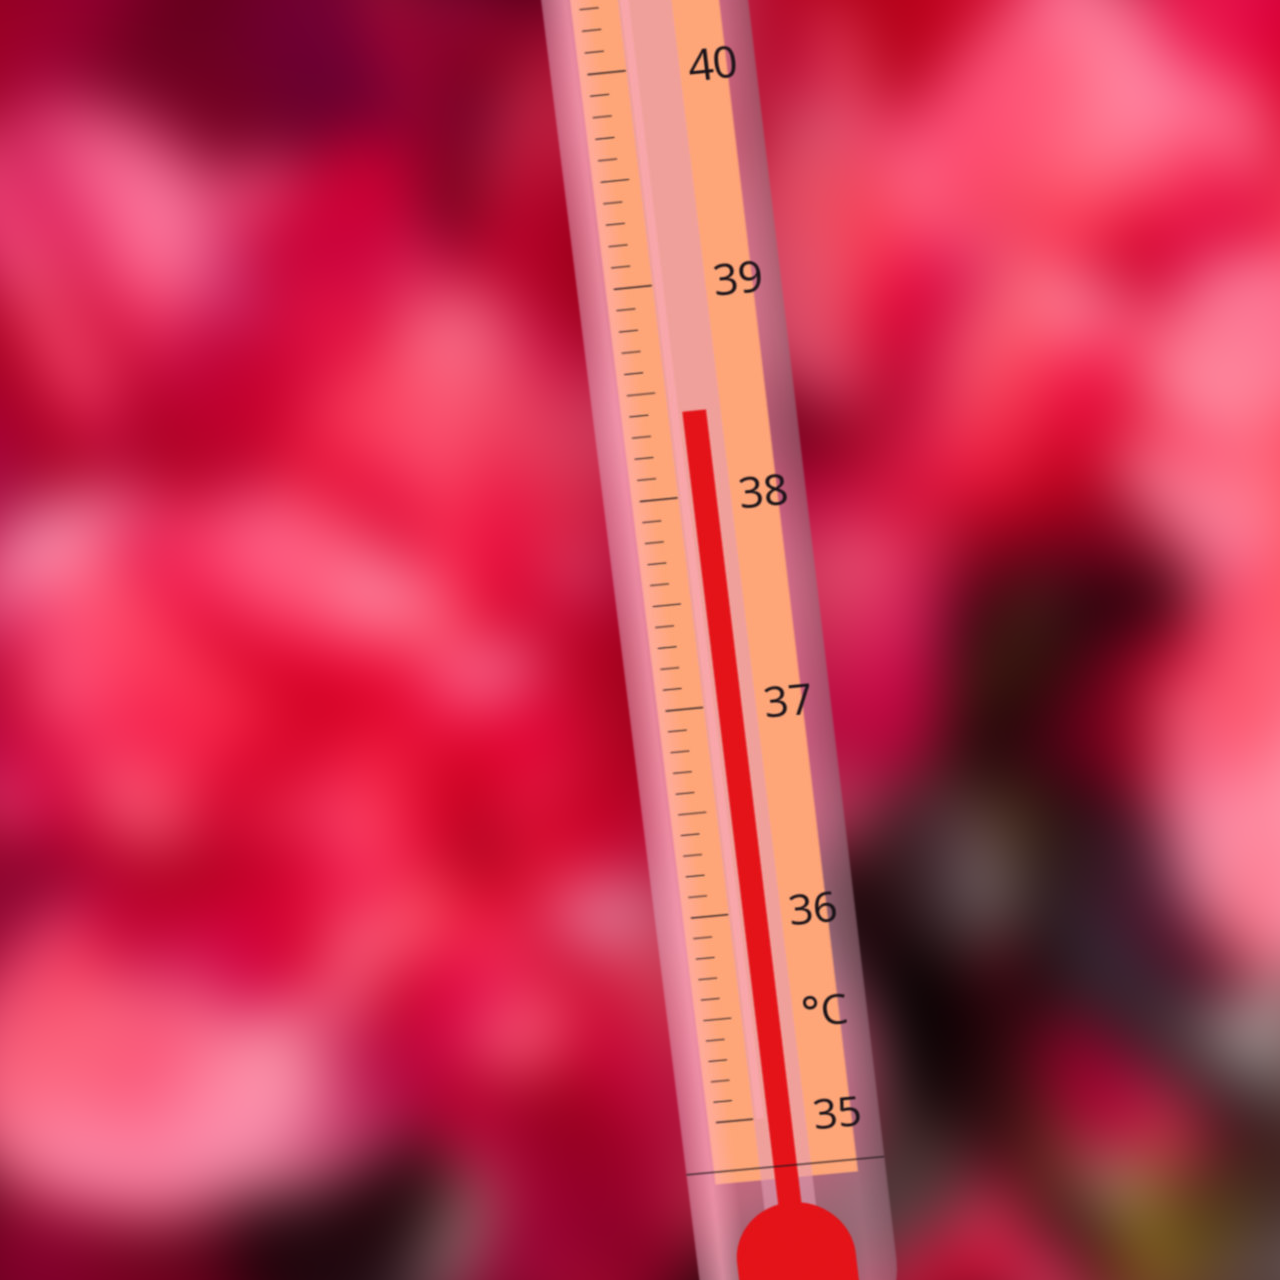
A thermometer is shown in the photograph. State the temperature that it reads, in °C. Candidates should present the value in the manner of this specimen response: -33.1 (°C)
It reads 38.4 (°C)
